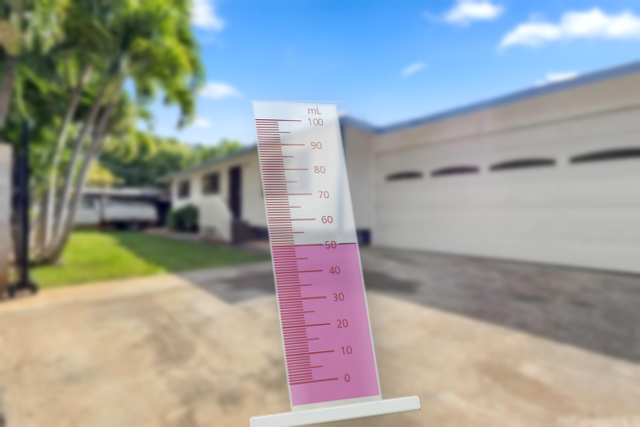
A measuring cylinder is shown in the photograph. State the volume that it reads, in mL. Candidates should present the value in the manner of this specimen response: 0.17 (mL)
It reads 50 (mL)
